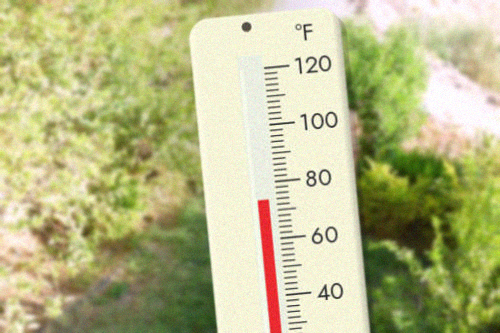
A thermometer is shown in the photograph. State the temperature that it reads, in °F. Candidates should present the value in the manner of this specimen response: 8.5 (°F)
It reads 74 (°F)
